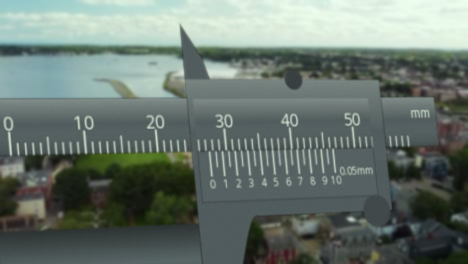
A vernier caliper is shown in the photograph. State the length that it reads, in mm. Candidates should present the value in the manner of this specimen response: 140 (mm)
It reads 27.5 (mm)
